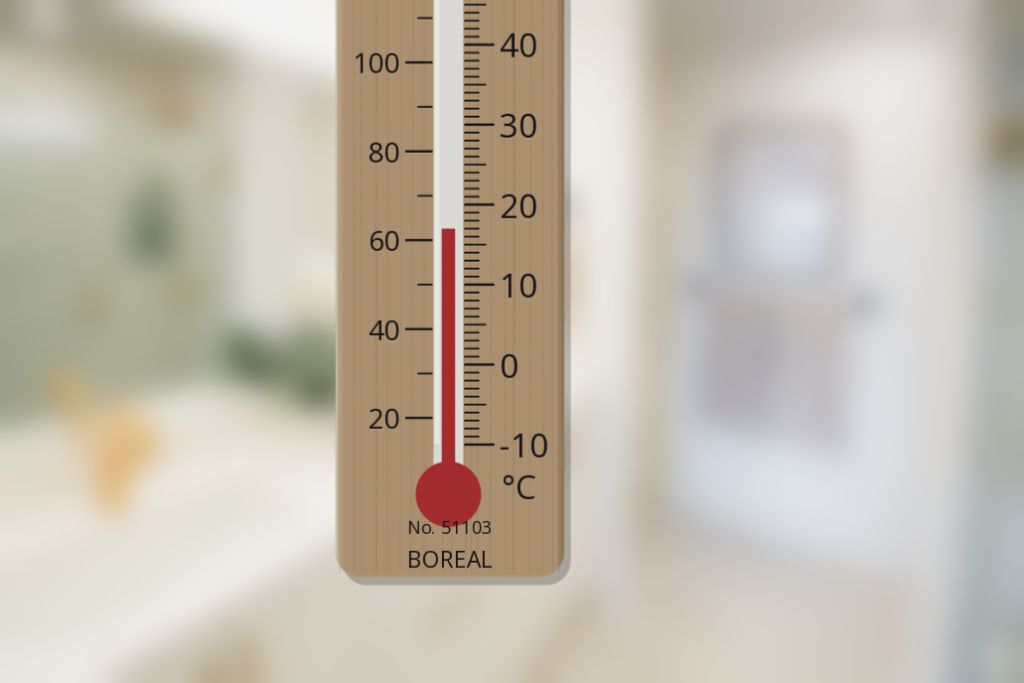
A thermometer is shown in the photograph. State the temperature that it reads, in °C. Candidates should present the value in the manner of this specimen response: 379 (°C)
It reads 17 (°C)
